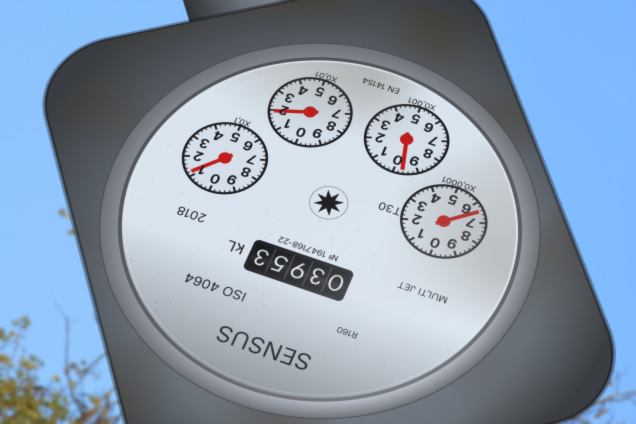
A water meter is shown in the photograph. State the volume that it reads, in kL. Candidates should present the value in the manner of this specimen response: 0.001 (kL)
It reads 3953.1196 (kL)
